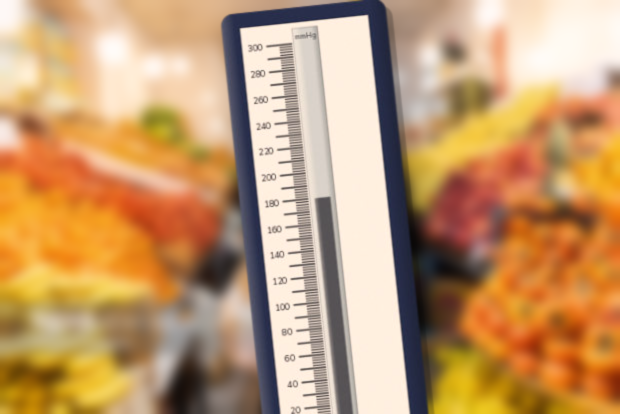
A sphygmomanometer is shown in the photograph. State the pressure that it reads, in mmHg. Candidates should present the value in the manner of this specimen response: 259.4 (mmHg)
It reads 180 (mmHg)
